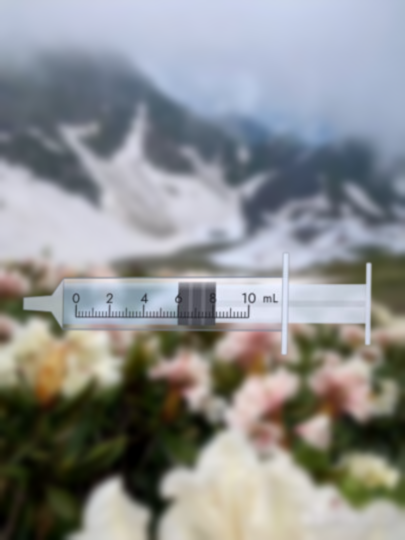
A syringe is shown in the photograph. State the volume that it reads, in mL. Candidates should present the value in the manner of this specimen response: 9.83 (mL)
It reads 6 (mL)
